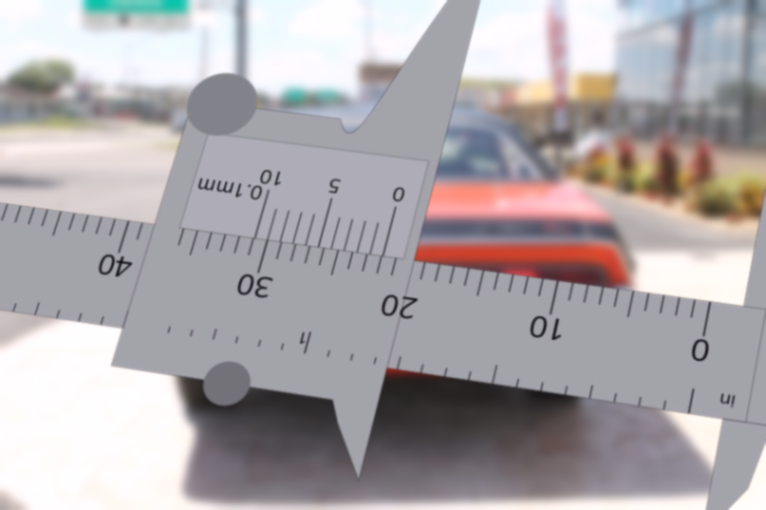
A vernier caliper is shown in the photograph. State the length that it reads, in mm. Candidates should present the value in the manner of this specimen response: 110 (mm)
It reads 21.9 (mm)
